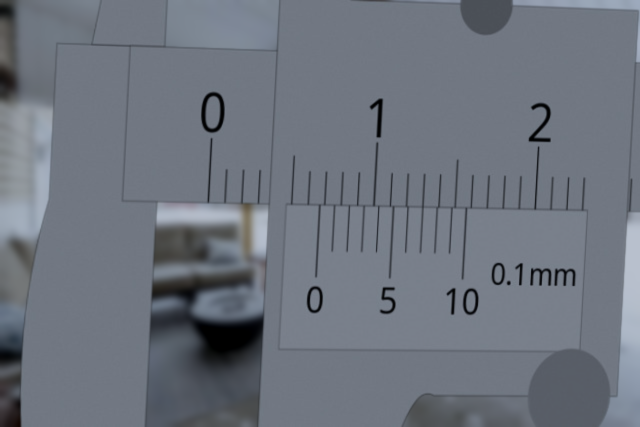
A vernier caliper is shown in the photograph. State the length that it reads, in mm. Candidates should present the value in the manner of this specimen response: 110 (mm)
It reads 6.7 (mm)
